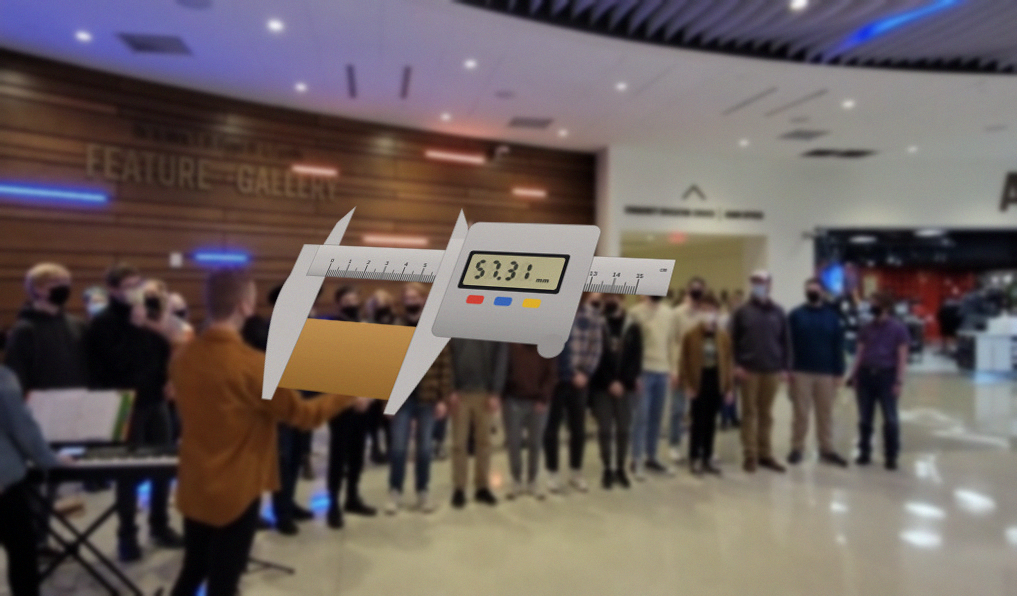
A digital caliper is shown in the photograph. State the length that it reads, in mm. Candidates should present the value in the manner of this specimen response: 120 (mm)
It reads 57.31 (mm)
